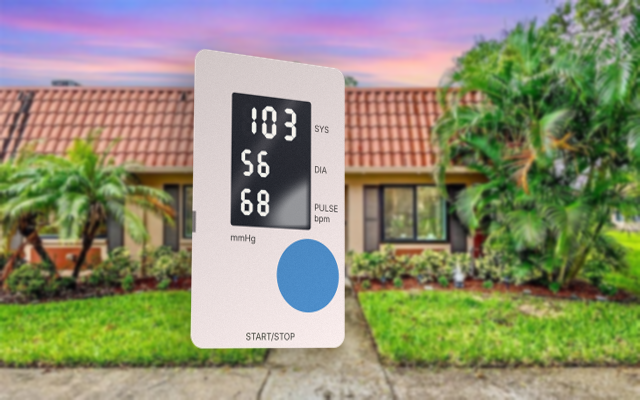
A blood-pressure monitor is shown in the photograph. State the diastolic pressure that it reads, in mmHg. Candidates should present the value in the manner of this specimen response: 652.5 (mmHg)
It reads 56 (mmHg)
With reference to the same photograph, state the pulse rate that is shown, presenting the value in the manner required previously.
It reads 68 (bpm)
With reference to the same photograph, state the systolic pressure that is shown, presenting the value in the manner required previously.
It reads 103 (mmHg)
